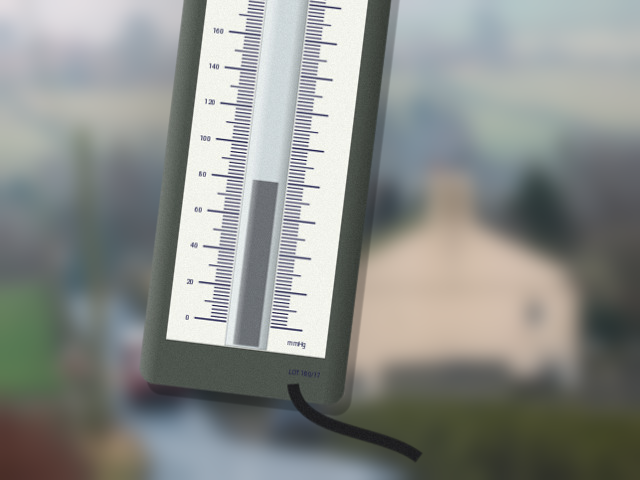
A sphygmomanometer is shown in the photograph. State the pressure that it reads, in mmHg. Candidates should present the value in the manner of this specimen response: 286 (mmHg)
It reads 80 (mmHg)
